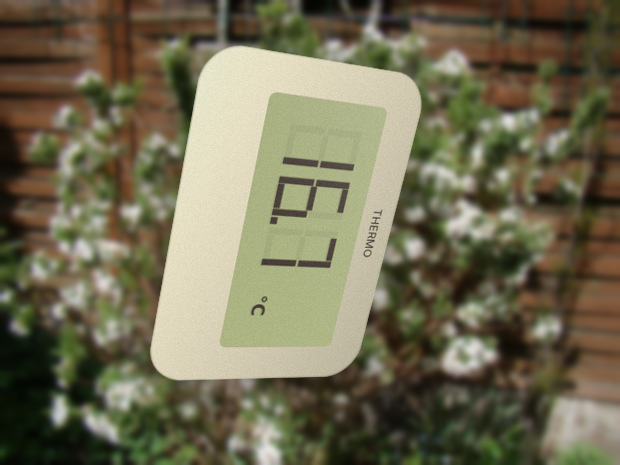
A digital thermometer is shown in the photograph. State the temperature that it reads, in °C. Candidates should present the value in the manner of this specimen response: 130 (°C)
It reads 16.7 (°C)
